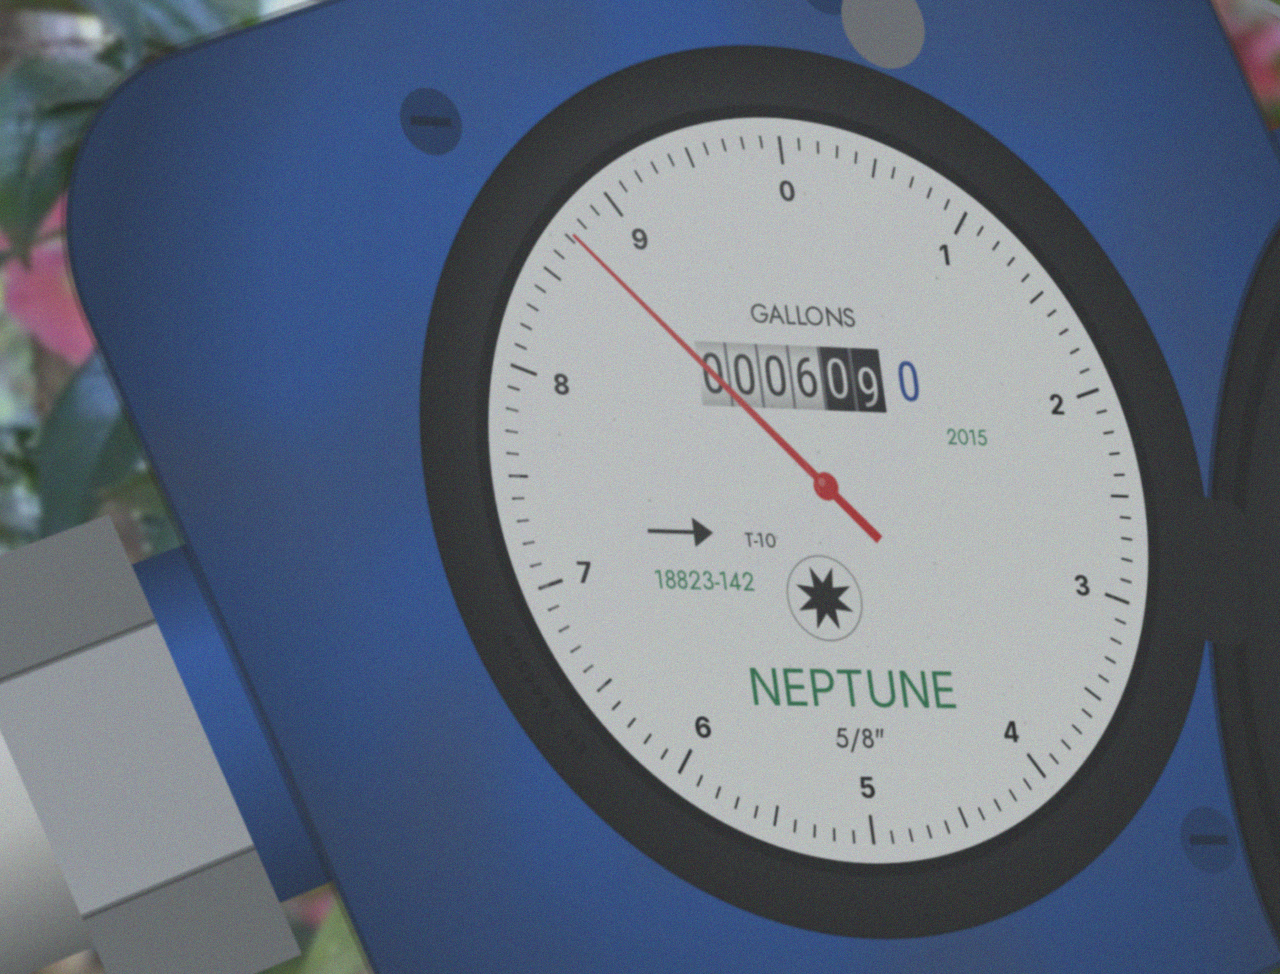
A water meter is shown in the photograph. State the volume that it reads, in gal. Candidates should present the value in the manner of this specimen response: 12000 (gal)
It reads 6088.7 (gal)
